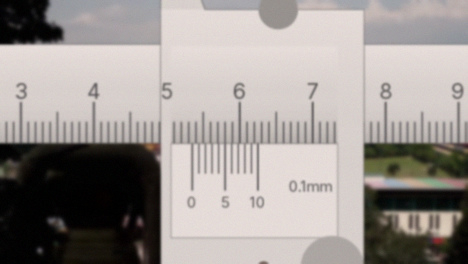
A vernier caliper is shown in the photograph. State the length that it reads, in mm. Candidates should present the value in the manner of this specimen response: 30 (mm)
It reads 53.5 (mm)
